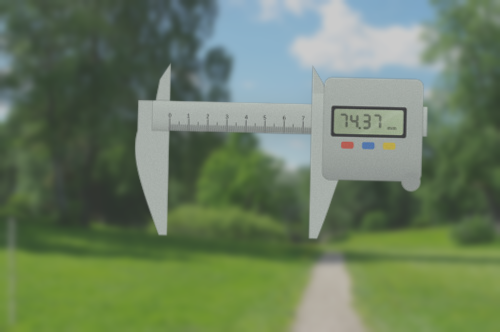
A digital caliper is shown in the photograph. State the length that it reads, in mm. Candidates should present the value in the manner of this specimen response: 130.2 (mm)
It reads 74.37 (mm)
